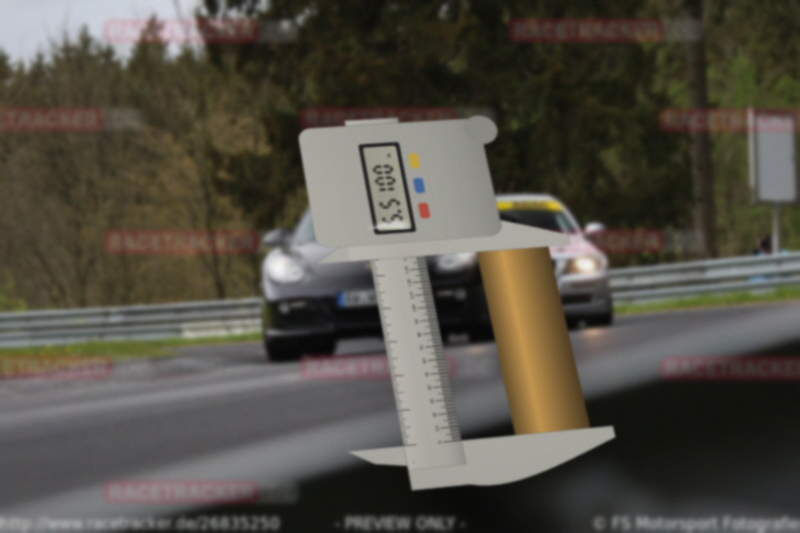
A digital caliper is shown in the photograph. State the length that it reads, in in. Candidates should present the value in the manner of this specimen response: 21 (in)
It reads 5.5100 (in)
